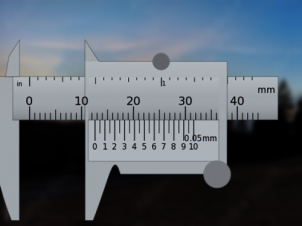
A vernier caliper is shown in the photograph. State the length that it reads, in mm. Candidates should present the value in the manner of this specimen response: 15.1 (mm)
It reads 12.6 (mm)
